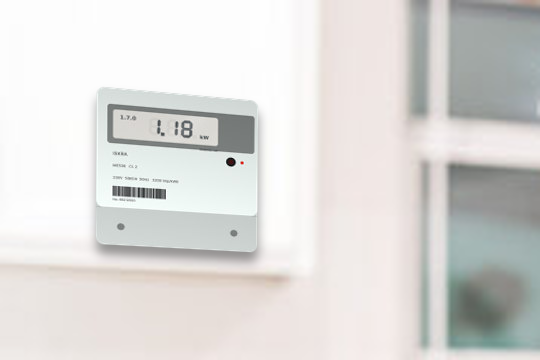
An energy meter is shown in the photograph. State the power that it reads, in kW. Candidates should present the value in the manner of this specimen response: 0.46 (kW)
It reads 1.18 (kW)
